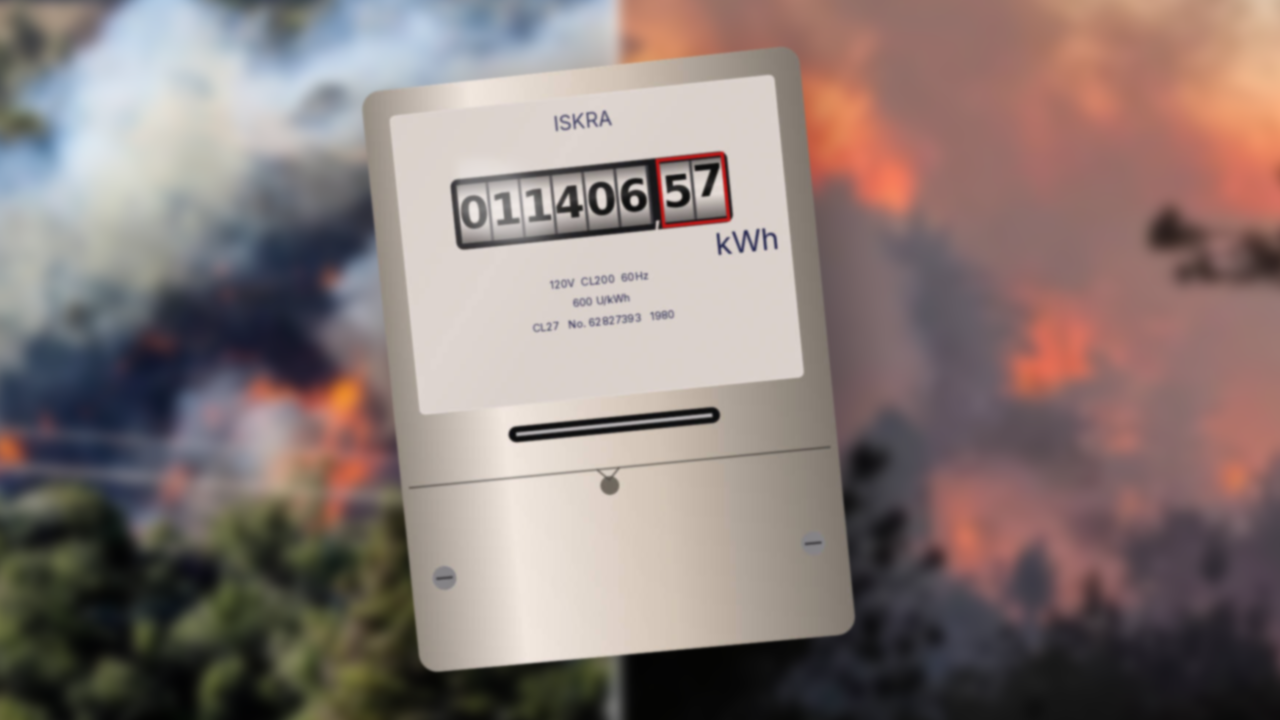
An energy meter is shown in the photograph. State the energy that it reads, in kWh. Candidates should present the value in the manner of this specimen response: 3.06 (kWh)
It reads 11406.57 (kWh)
